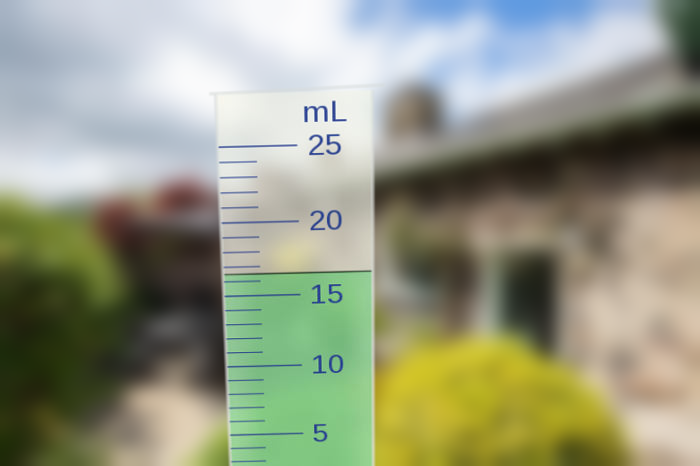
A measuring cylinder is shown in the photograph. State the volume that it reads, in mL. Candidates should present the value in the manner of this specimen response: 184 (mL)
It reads 16.5 (mL)
